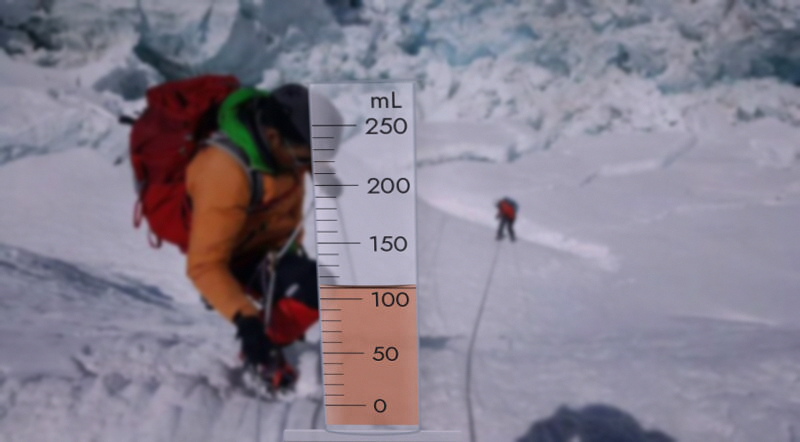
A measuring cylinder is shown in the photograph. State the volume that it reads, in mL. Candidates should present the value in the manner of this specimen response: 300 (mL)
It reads 110 (mL)
